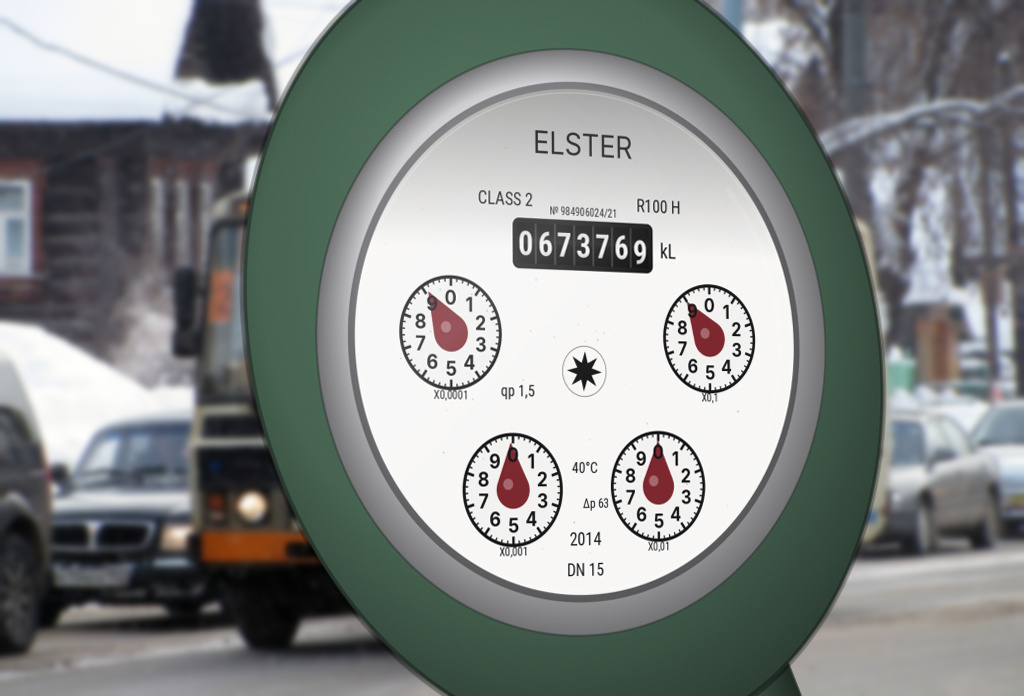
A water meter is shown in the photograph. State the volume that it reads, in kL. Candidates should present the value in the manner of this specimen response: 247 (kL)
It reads 673768.8999 (kL)
